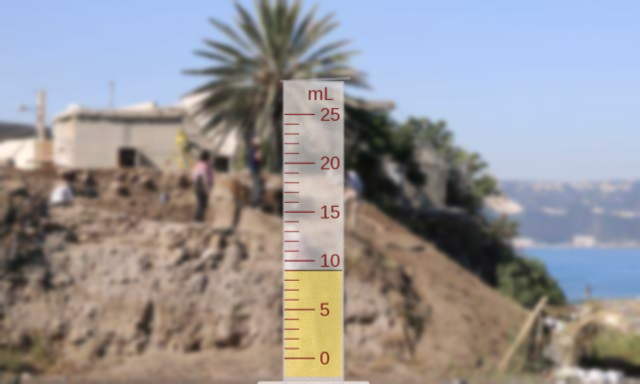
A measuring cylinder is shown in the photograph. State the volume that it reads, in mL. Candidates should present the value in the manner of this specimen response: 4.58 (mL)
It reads 9 (mL)
